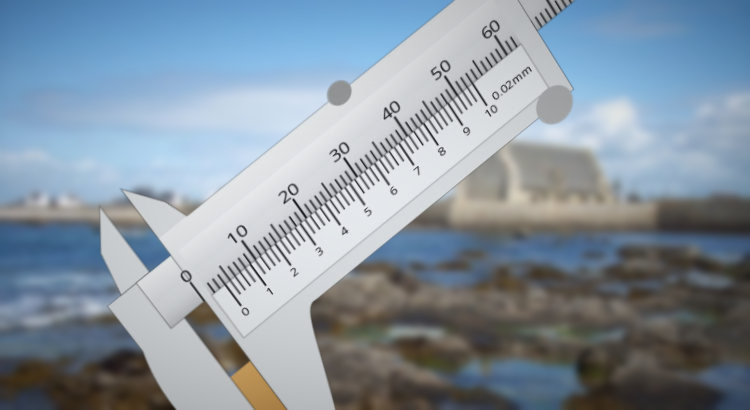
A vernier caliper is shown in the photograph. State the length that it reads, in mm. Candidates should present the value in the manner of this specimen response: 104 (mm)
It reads 4.0 (mm)
